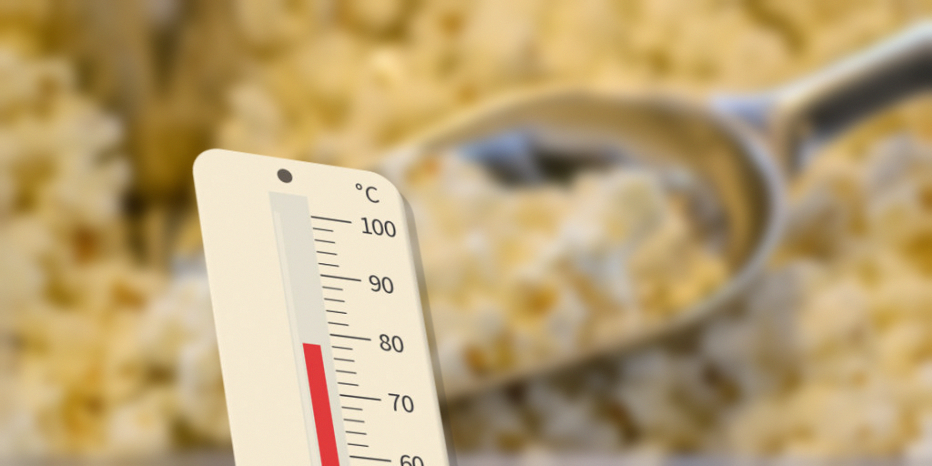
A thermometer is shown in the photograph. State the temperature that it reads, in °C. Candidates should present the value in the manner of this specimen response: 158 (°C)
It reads 78 (°C)
